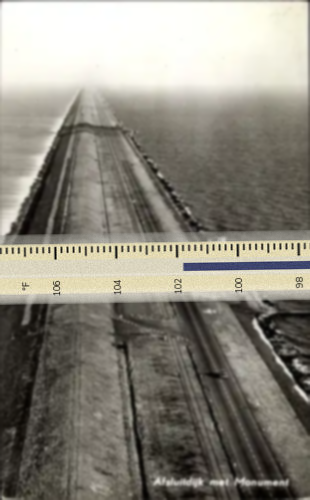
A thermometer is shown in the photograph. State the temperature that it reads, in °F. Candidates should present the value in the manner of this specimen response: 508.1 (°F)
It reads 101.8 (°F)
